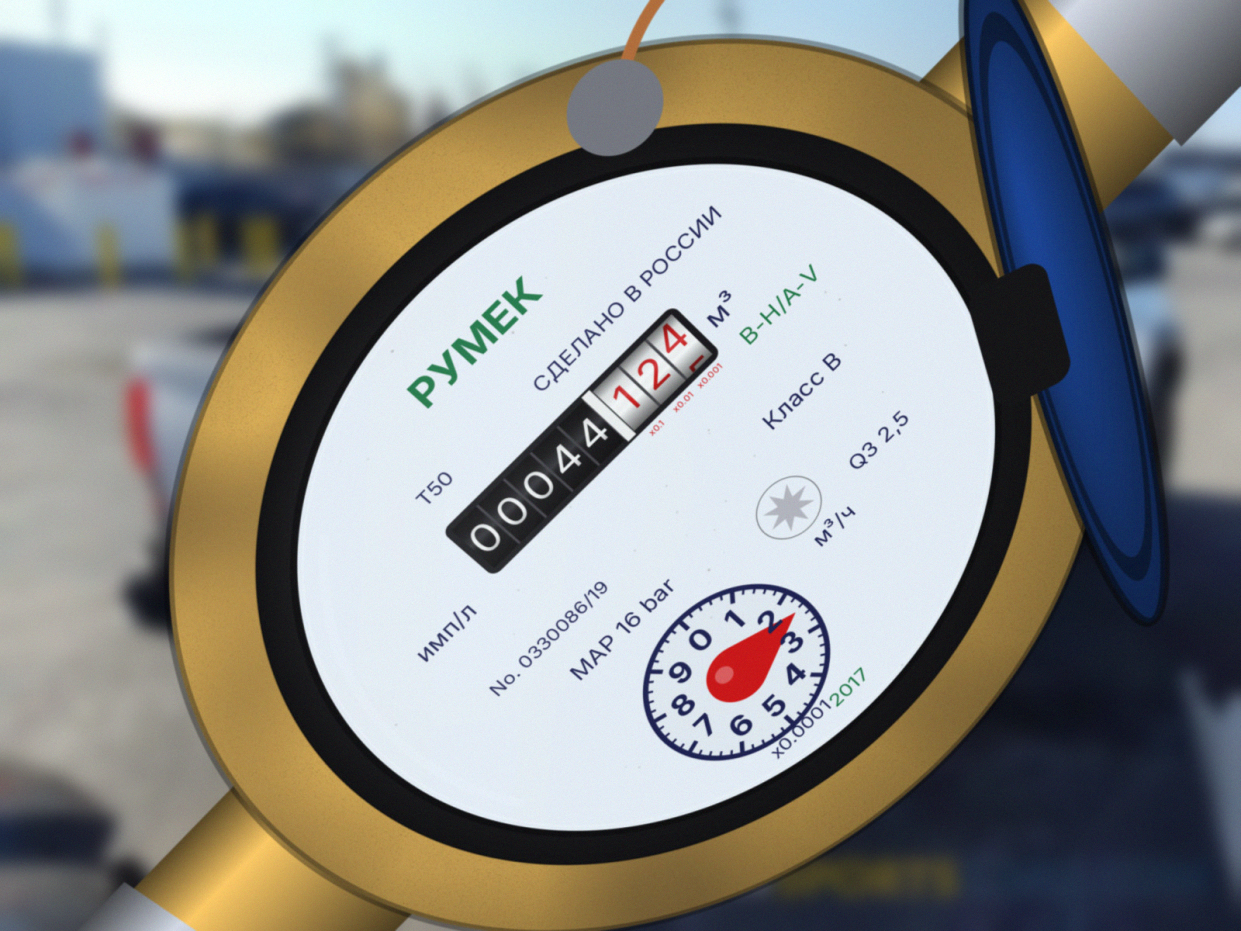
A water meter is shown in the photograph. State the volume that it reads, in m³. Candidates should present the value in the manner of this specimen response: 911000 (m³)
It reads 44.1242 (m³)
